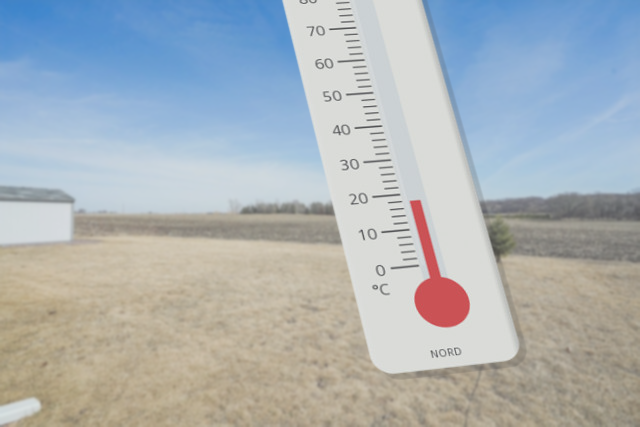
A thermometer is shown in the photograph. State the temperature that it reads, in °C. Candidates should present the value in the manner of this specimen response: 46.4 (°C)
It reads 18 (°C)
